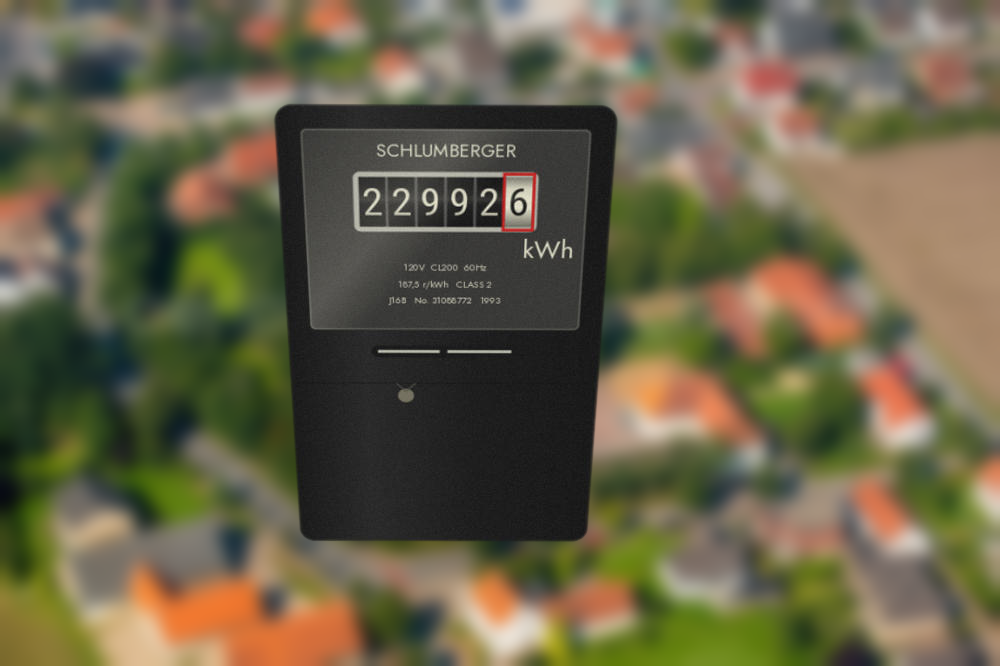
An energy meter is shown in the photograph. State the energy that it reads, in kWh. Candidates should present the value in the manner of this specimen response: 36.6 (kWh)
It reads 22992.6 (kWh)
